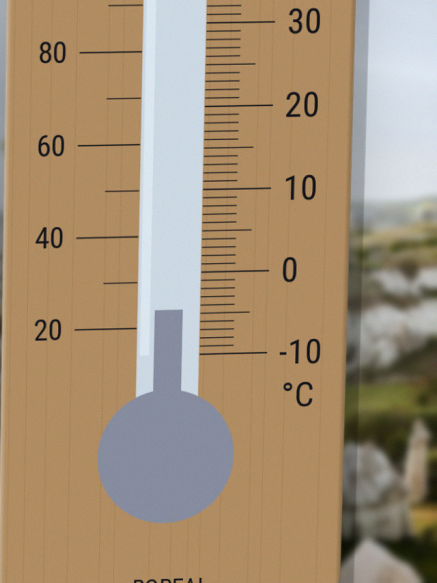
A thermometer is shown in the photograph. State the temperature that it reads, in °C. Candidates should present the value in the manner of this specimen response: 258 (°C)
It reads -4.5 (°C)
